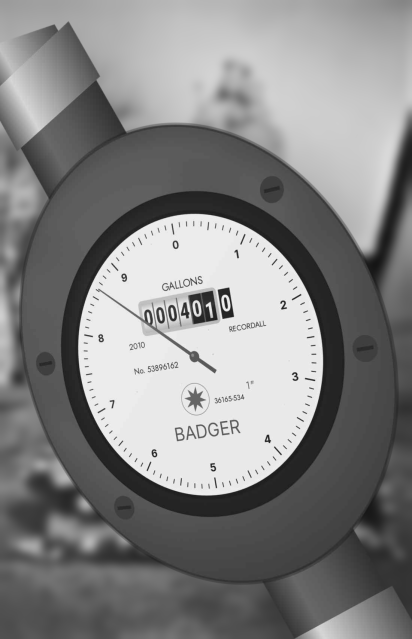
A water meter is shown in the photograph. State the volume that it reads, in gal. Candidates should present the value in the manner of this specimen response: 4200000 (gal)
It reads 4008.6 (gal)
